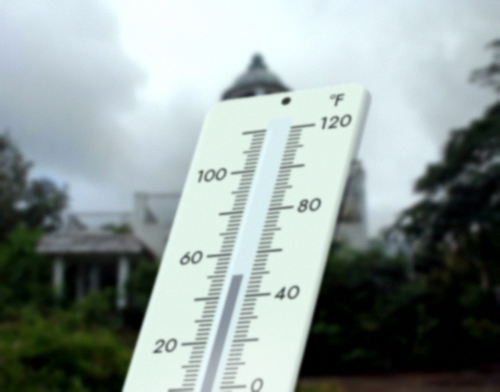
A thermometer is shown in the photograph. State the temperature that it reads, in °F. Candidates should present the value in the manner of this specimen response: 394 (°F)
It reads 50 (°F)
